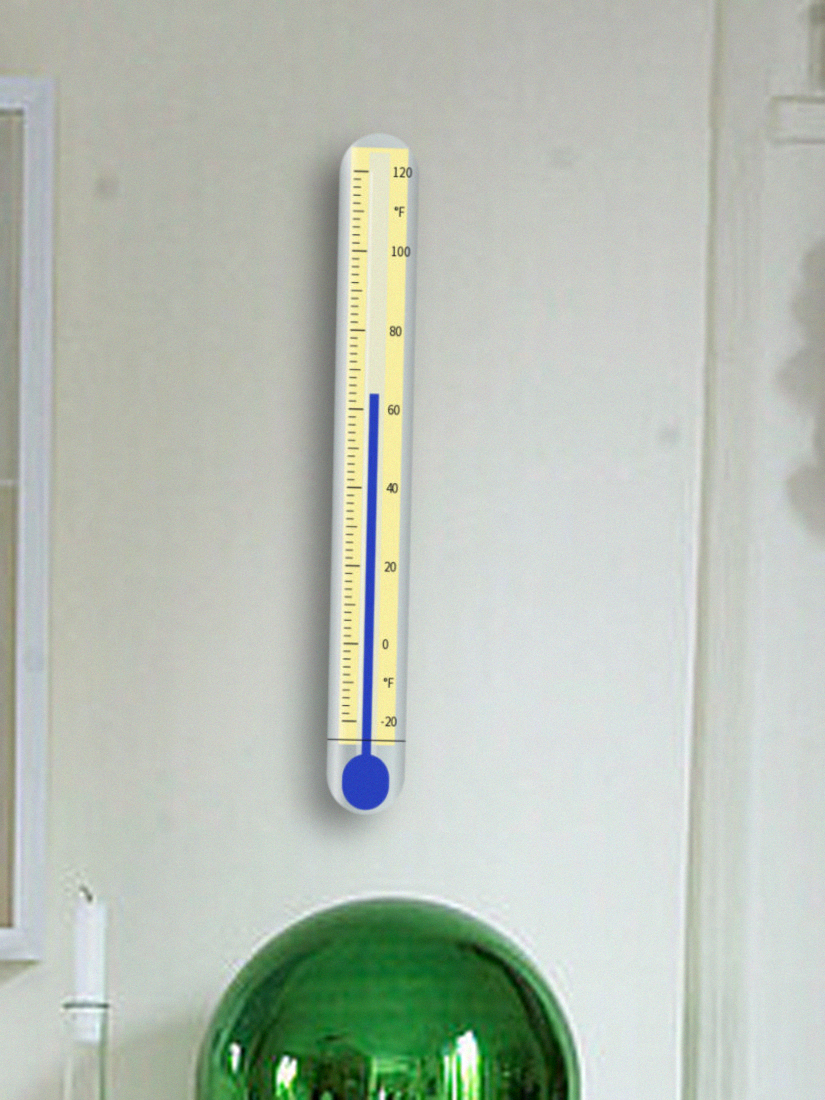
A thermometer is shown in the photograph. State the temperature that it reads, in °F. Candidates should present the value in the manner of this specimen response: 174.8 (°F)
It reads 64 (°F)
